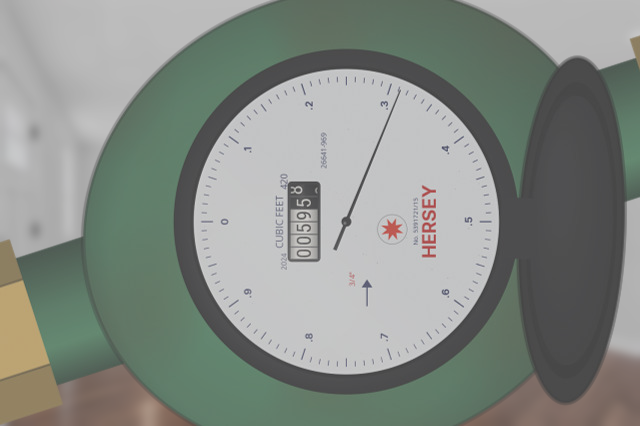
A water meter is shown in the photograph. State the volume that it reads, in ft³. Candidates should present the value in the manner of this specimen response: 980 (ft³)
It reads 5958.31 (ft³)
